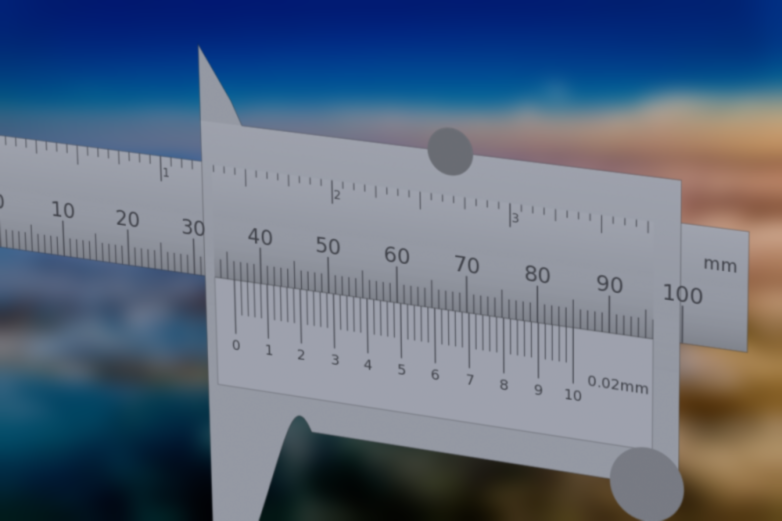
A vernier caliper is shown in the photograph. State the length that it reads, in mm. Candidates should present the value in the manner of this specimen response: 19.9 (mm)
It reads 36.0 (mm)
